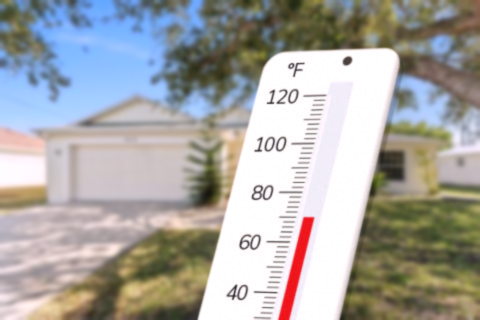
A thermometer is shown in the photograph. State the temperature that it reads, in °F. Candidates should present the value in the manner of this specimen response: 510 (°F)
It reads 70 (°F)
